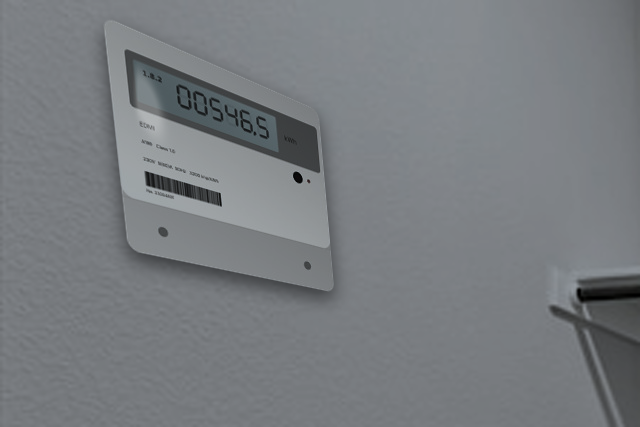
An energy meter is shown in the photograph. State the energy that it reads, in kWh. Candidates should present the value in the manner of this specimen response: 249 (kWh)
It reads 546.5 (kWh)
